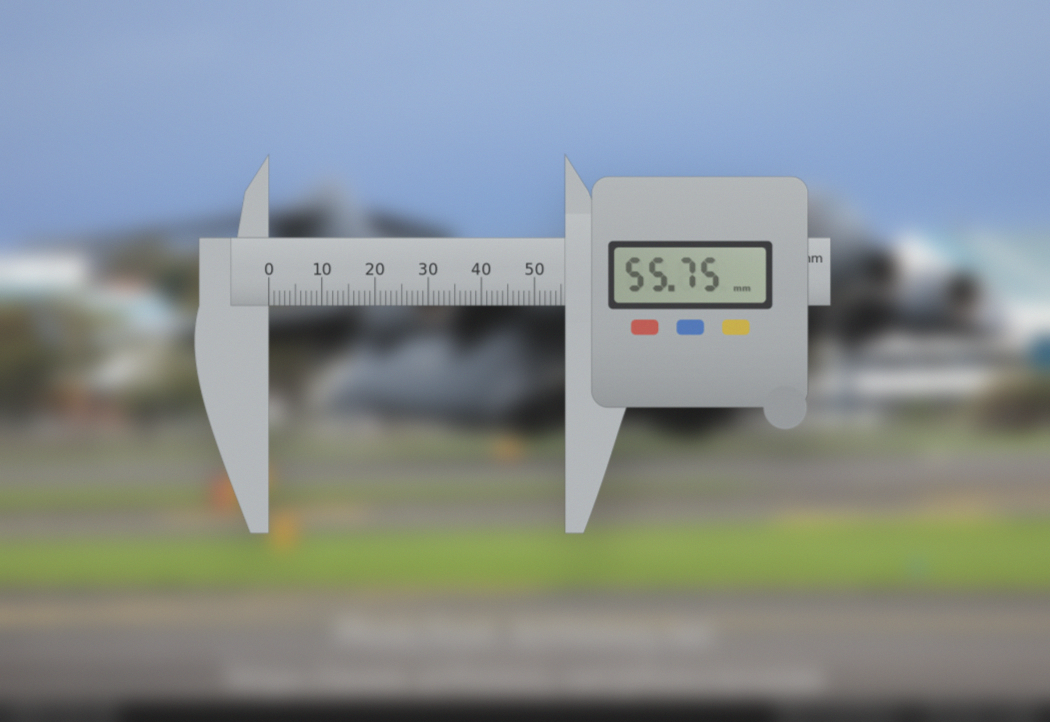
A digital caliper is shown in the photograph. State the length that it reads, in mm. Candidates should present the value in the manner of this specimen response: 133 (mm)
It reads 55.75 (mm)
